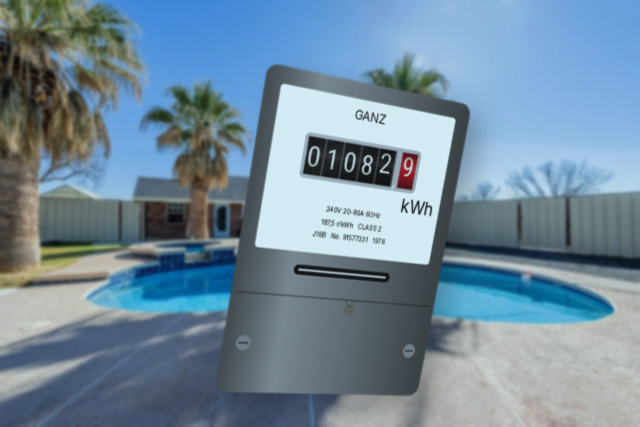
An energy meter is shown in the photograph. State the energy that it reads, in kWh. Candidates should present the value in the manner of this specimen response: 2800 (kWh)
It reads 1082.9 (kWh)
